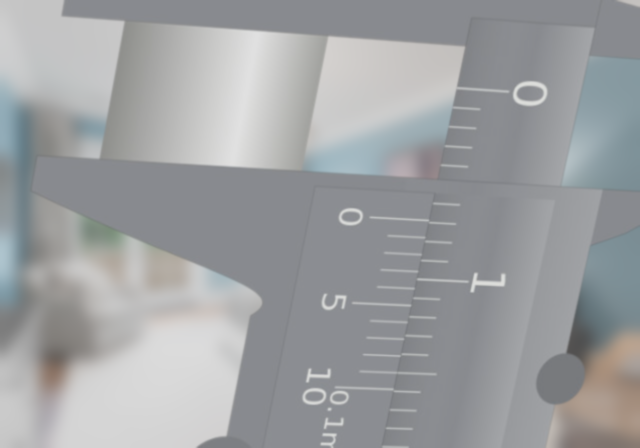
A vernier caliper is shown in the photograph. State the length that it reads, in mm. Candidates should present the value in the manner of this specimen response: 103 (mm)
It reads 6.9 (mm)
